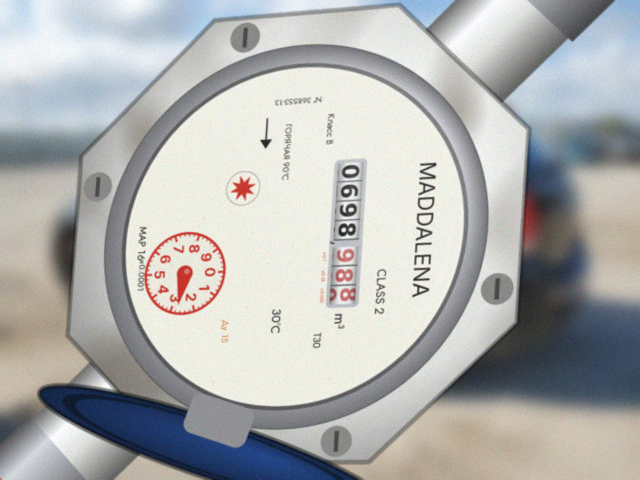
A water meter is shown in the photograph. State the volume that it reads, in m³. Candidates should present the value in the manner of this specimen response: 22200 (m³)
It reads 698.9882 (m³)
